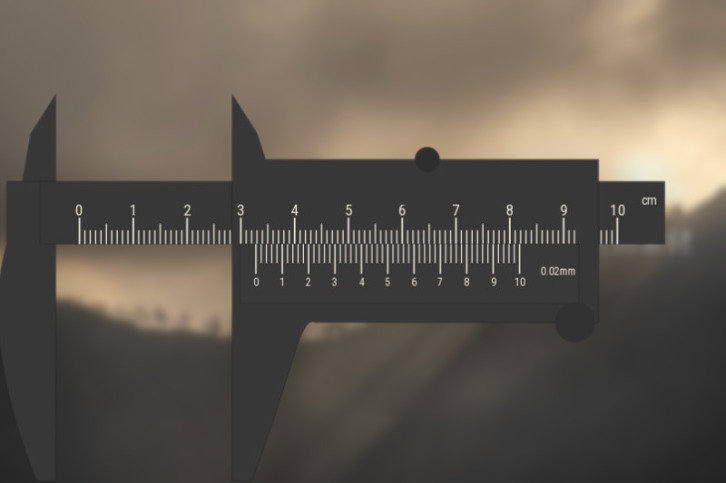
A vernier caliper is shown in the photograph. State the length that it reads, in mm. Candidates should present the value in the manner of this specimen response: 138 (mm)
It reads 32.8 (mm)
